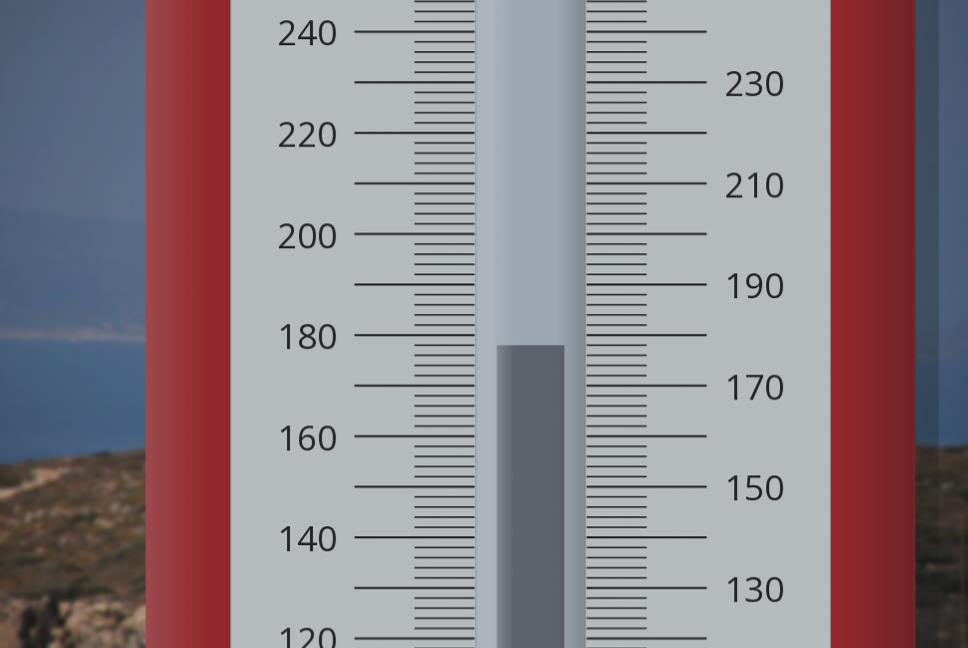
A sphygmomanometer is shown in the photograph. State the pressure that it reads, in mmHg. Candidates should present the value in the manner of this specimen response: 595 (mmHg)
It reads 178 (mmHg)
